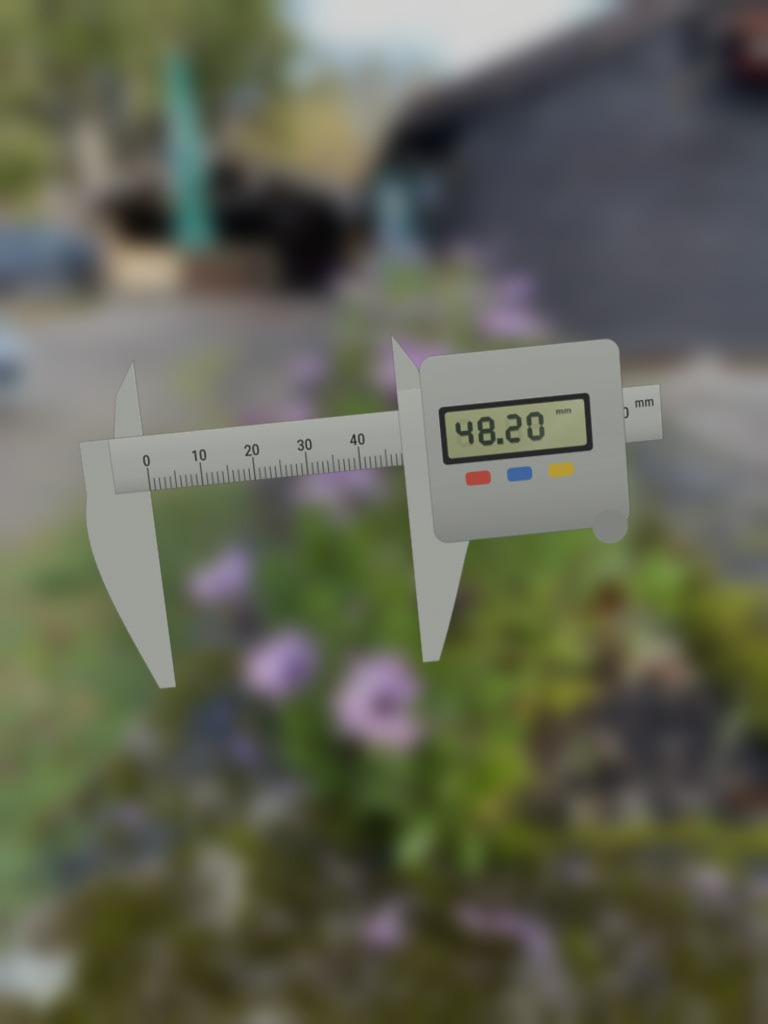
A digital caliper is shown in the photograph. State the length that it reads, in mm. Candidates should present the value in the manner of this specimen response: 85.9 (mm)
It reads 48.20 (mm)
